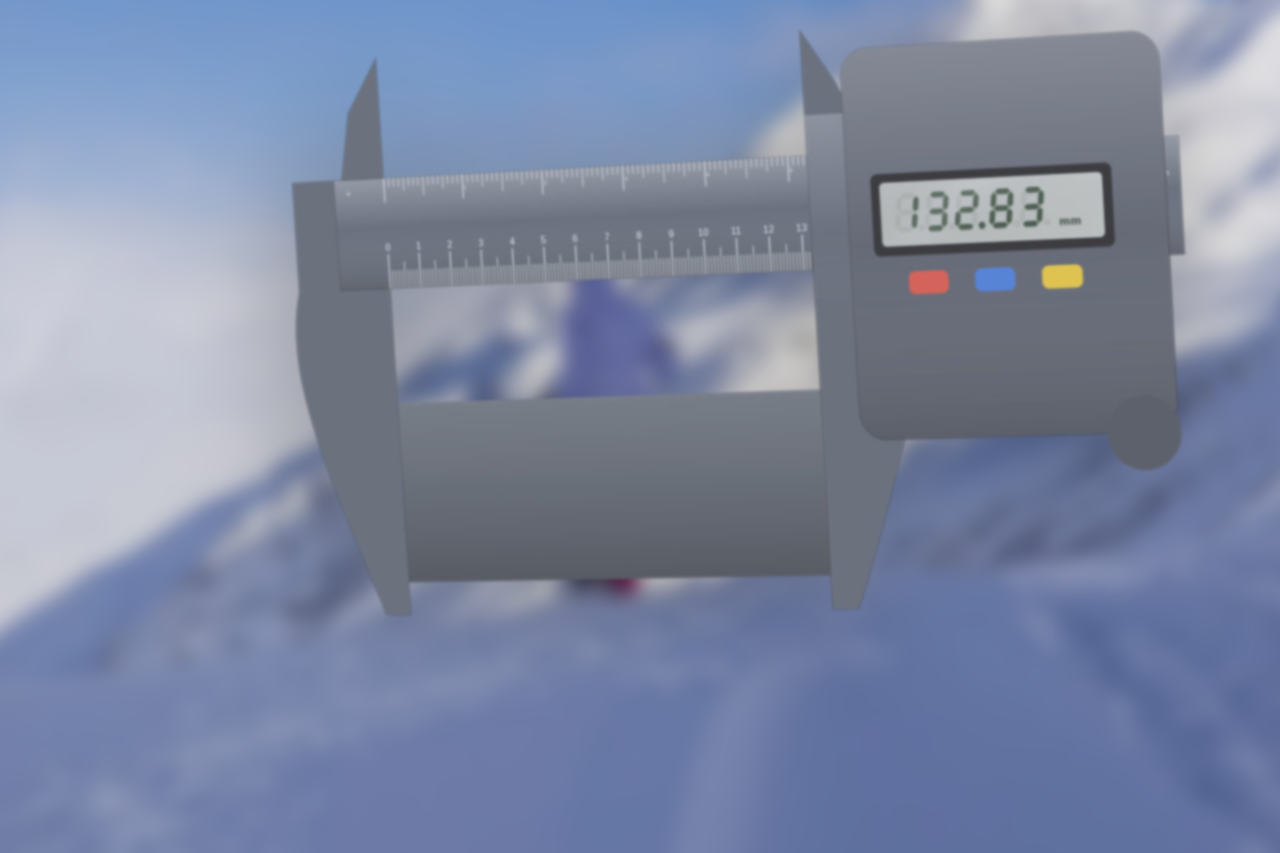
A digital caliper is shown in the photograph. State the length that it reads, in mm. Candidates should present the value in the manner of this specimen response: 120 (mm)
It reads 132.83 (mm)
